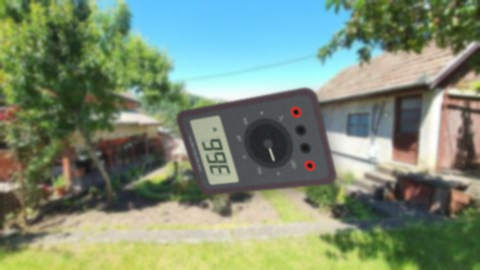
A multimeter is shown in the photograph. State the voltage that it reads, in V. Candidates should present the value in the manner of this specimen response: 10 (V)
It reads 366 (V)
